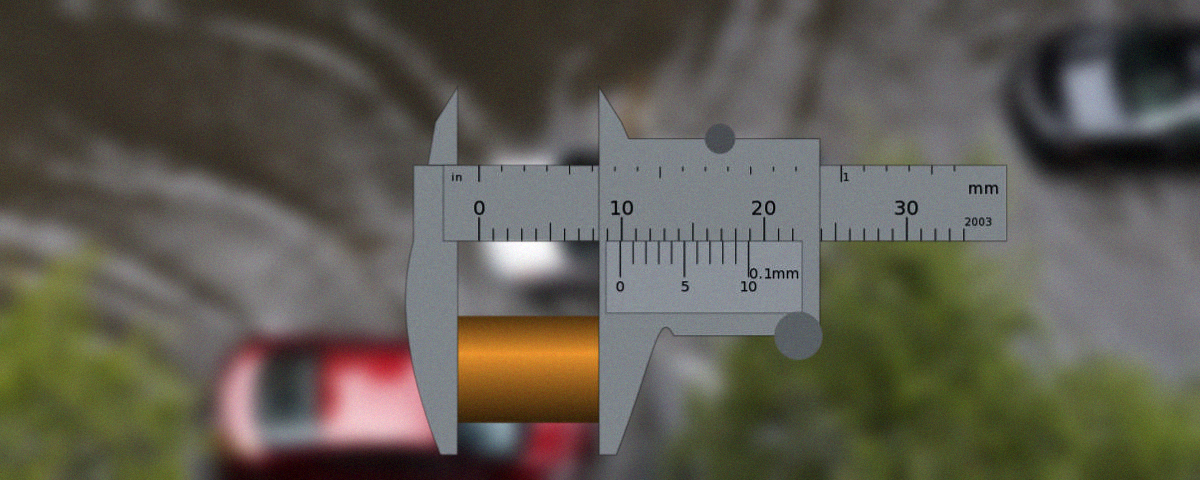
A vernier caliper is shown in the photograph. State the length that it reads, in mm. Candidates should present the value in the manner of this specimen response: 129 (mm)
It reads 9.9 (mm)
